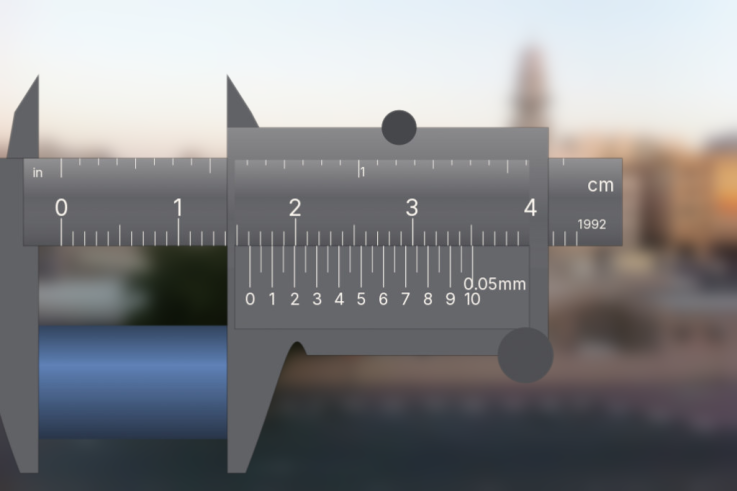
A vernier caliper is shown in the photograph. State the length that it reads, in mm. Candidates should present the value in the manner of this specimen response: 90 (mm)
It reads 16.1 (mm)
